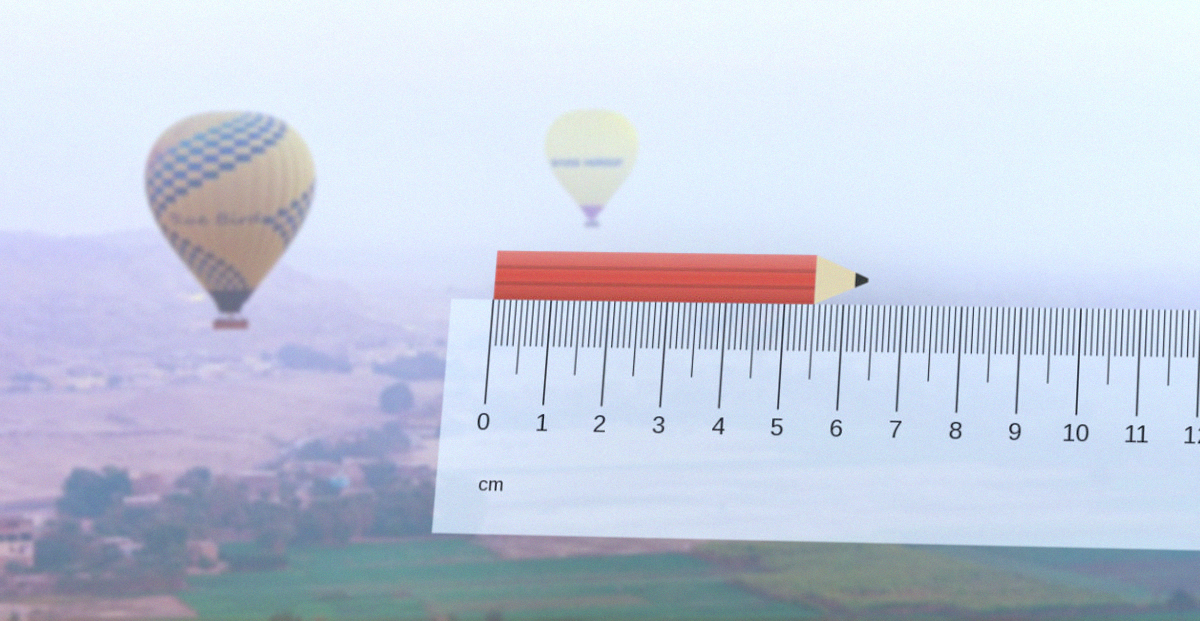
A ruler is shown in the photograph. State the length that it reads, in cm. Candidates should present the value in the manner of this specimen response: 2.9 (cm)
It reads 6.4 (cm)
